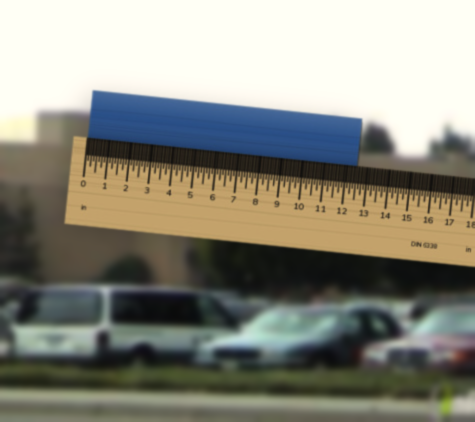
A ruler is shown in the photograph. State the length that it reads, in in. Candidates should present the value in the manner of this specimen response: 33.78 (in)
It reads 12.5 (in)
